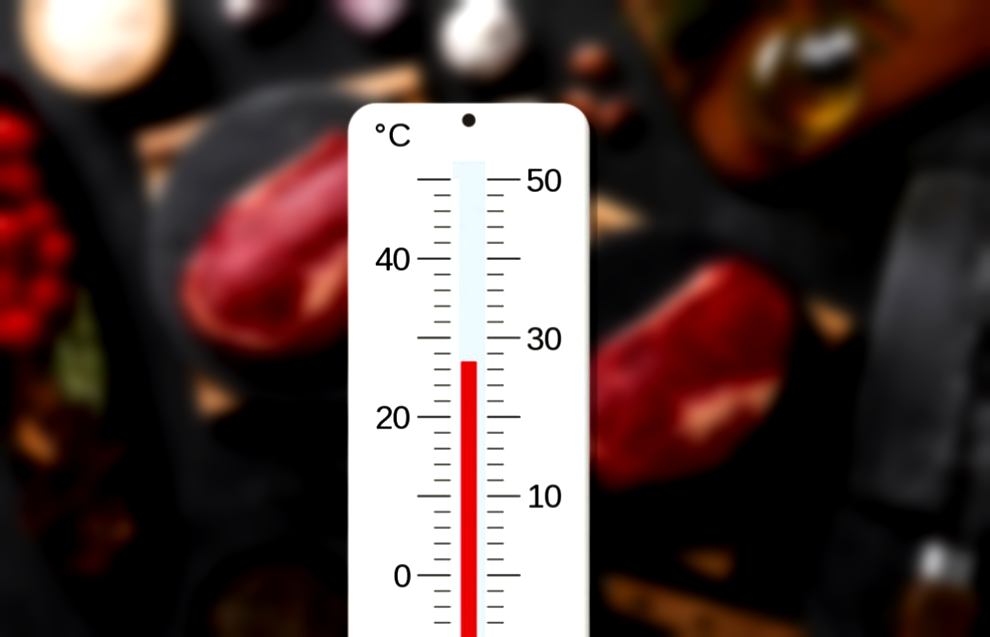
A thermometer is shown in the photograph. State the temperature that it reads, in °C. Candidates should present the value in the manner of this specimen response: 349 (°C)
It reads 27 (°C)
